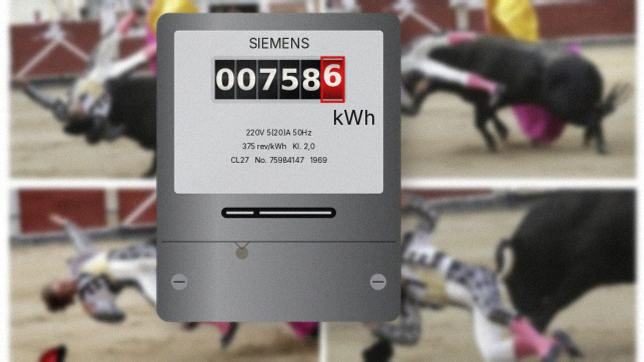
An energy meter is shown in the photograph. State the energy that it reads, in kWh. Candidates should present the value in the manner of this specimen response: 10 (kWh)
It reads 758.6 (kWh)
